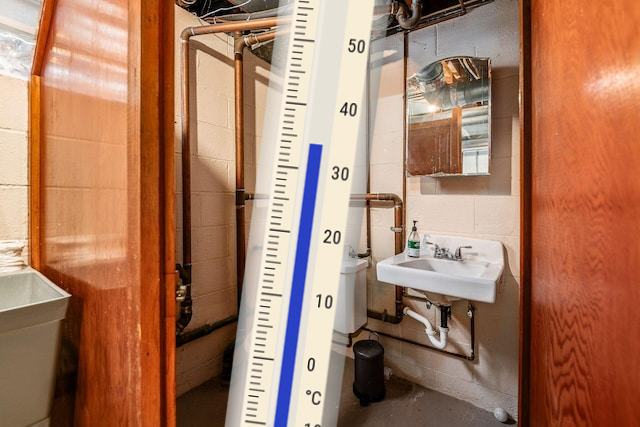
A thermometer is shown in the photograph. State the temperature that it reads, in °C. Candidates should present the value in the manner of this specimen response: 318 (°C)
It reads 34 (°C)
